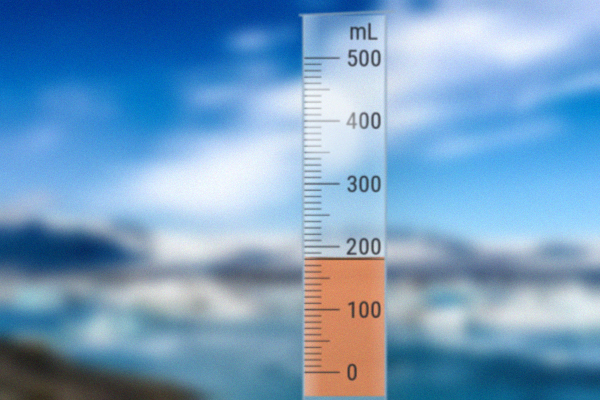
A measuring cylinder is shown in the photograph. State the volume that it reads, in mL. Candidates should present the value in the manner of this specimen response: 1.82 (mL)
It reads 180 (mL)
